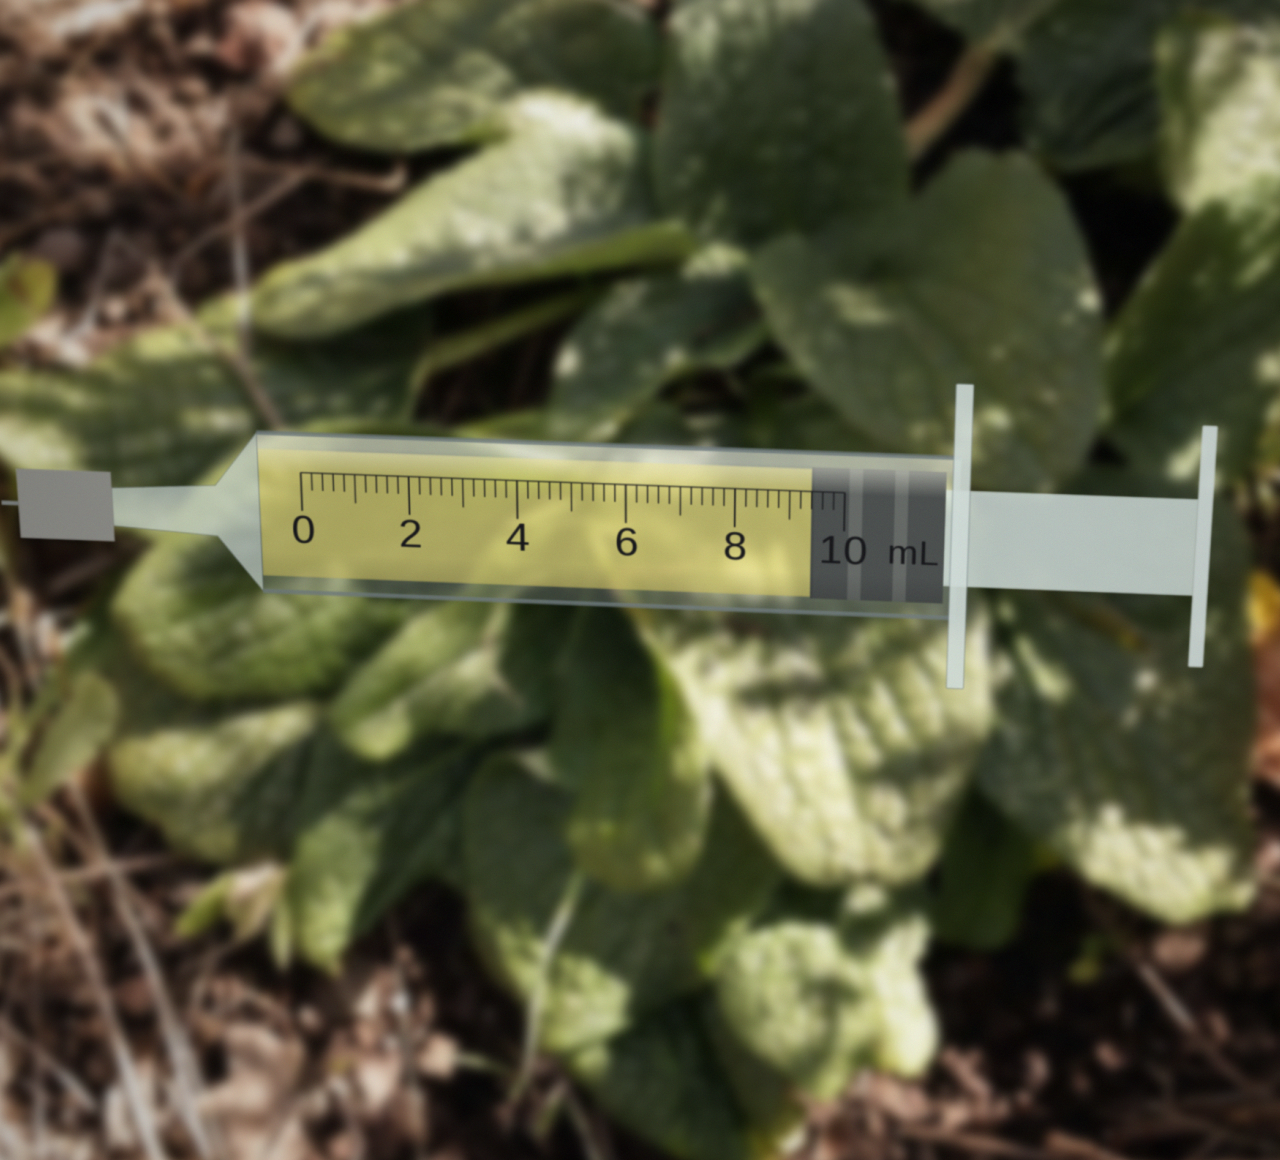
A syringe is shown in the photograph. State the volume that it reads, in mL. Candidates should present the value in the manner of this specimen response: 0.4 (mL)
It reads 9.4 (mL)
